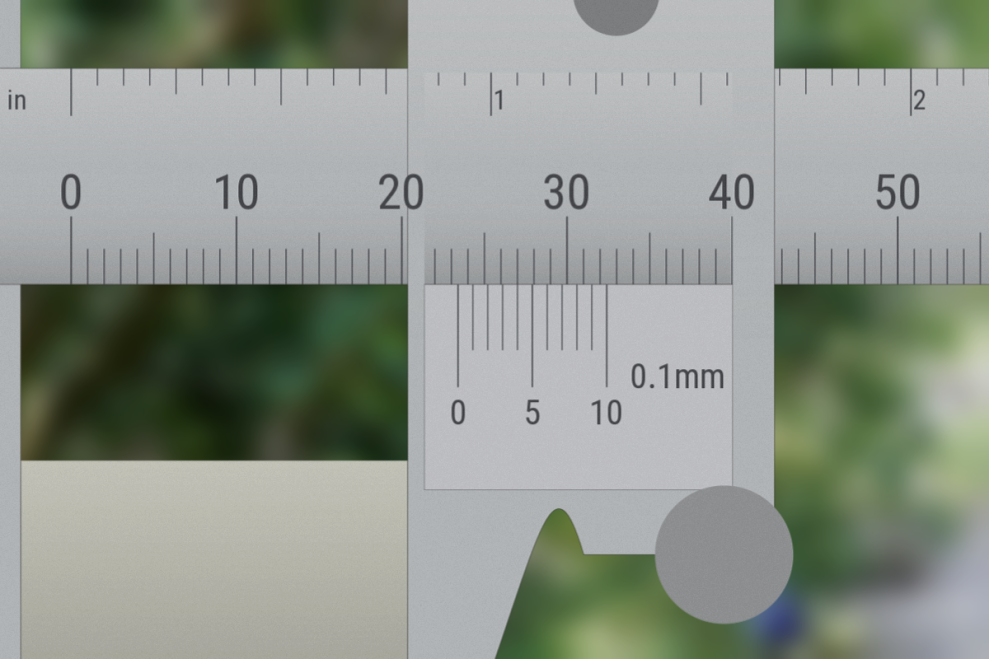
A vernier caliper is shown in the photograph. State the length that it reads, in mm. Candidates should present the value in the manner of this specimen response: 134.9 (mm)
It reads 23.4 (mm)
